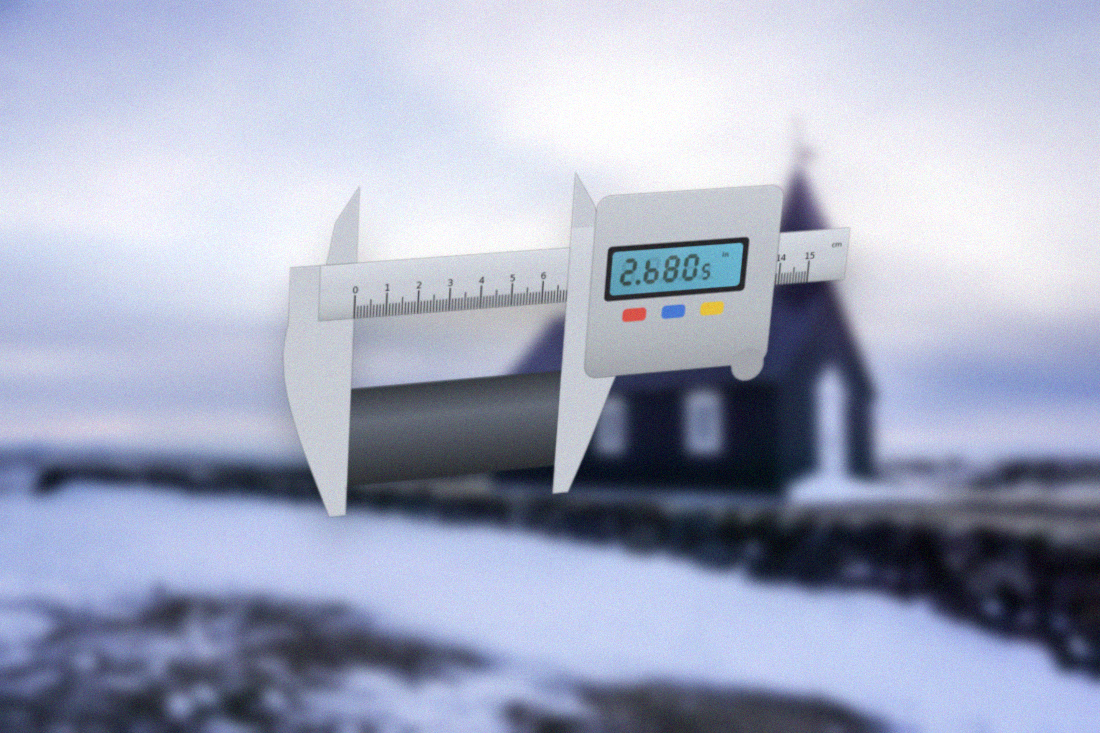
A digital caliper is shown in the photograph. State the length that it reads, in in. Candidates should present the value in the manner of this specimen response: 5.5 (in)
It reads 2.6805 (in)
